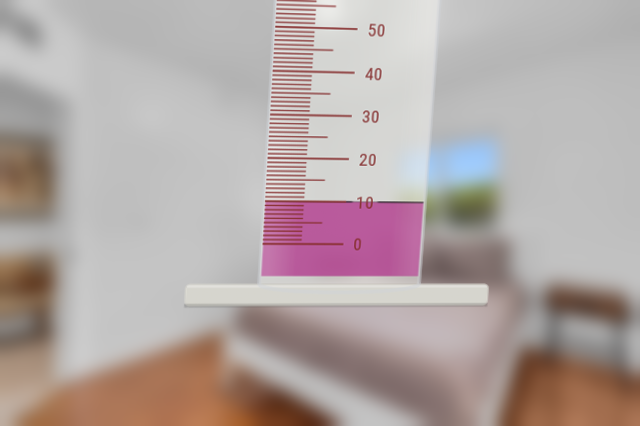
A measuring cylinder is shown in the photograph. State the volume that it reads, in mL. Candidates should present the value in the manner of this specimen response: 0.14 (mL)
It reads 10 (mL)
